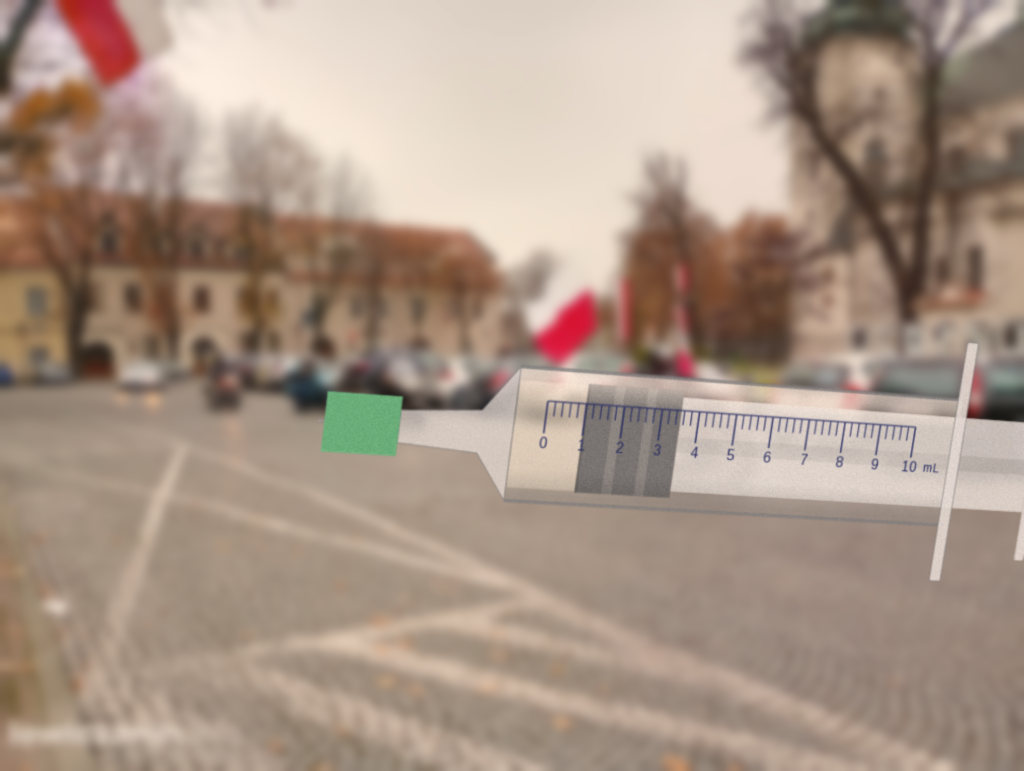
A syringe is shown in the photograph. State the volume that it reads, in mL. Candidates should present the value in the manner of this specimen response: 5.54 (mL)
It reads 1 (mL)
